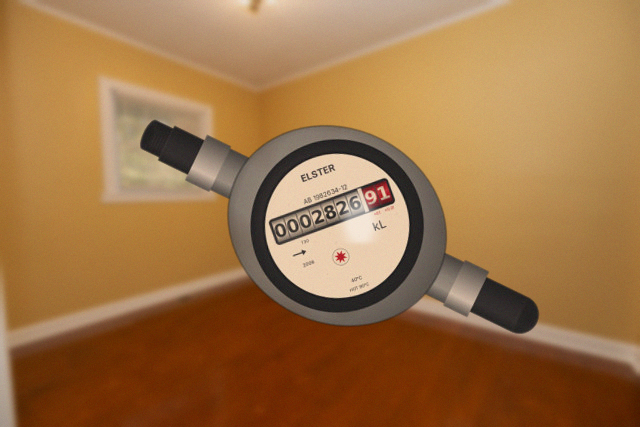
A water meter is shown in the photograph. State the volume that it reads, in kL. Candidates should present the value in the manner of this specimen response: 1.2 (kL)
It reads 2826.91 (kL)
